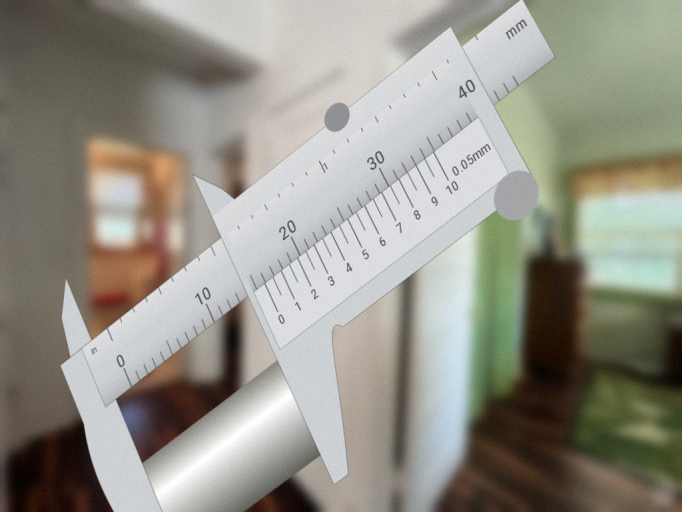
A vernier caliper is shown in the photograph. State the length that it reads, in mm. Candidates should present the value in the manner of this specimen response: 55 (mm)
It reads 15.9 (mm)
